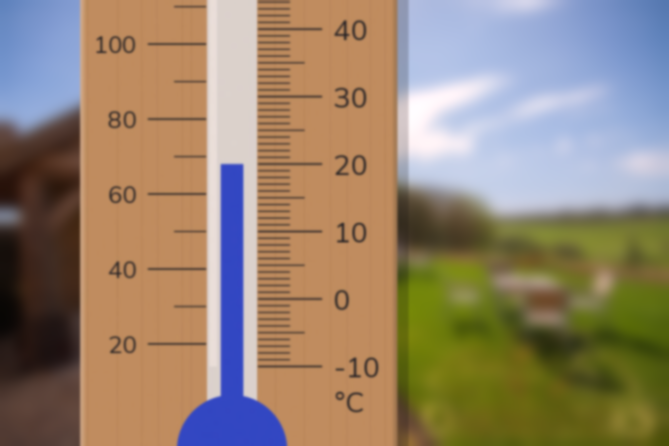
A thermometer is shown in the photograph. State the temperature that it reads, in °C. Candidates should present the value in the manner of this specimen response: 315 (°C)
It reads 20 (°C)
